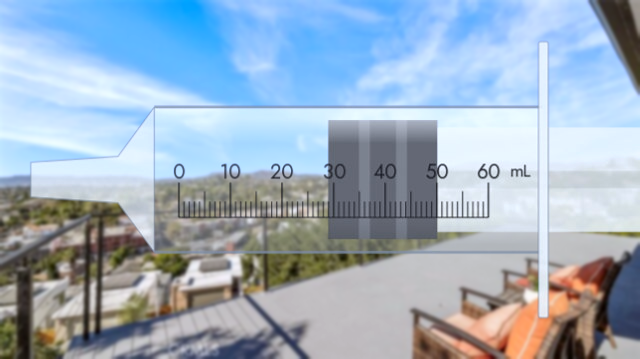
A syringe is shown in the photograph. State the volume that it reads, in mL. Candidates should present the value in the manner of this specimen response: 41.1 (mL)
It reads 29 (mL)
